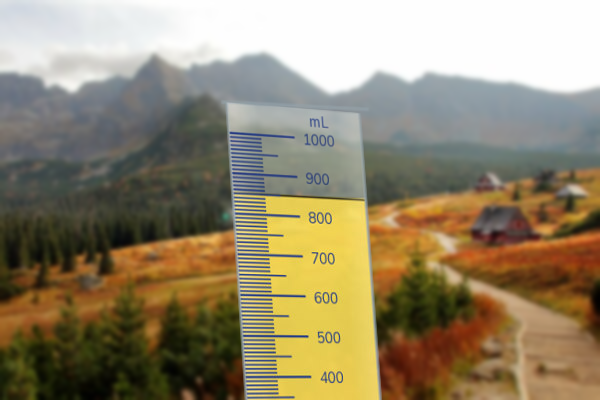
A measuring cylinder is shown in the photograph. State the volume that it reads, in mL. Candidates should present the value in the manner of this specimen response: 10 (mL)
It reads 850 (mL)
